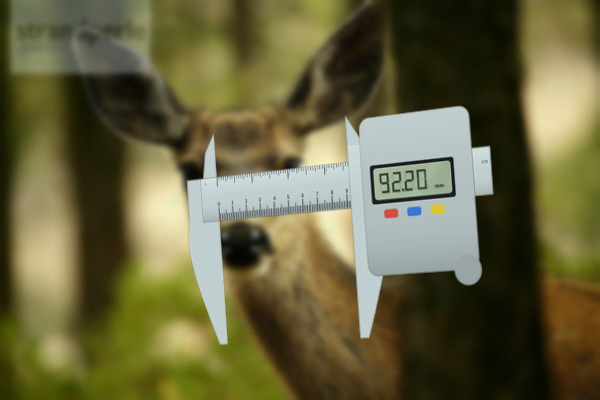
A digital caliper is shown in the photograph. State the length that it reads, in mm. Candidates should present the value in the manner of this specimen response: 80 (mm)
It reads 92.20 (mm)
